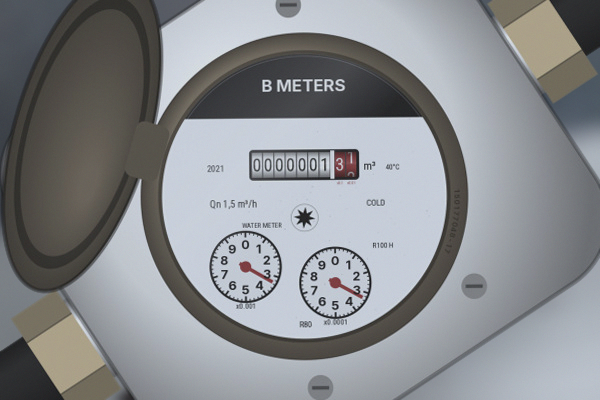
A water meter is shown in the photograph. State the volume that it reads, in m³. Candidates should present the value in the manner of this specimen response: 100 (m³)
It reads 1.3133 (m³)
